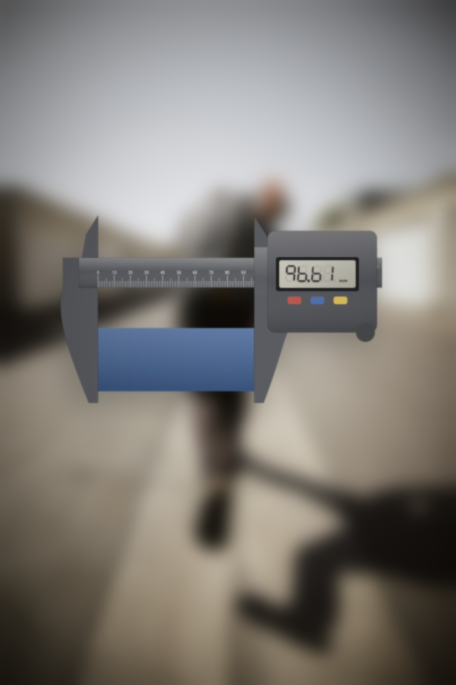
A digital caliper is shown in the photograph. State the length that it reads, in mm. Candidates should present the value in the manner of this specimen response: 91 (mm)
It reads 96.61 (mm)
